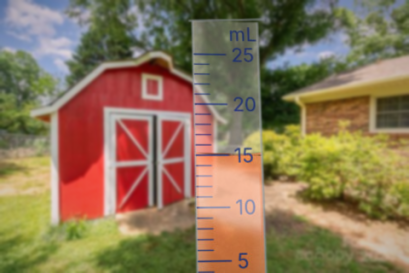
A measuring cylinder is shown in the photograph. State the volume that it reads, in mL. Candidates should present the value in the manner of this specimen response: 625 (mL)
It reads 15 (mL)
